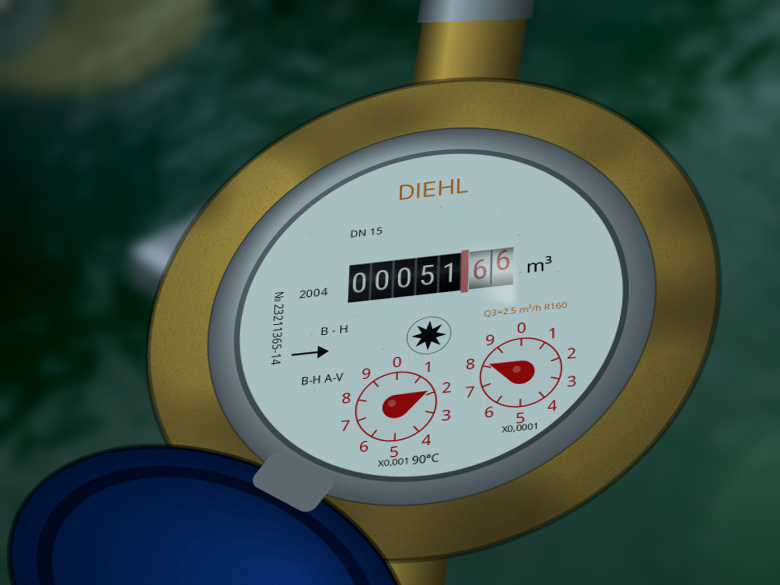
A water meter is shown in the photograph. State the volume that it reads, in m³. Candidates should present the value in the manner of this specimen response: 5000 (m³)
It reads 51.6618 (m³)
